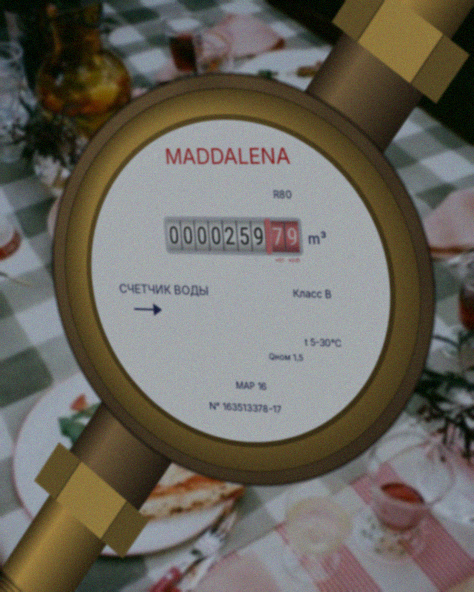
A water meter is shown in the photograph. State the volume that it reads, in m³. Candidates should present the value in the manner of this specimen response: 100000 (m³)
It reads 259.79 (m³)
